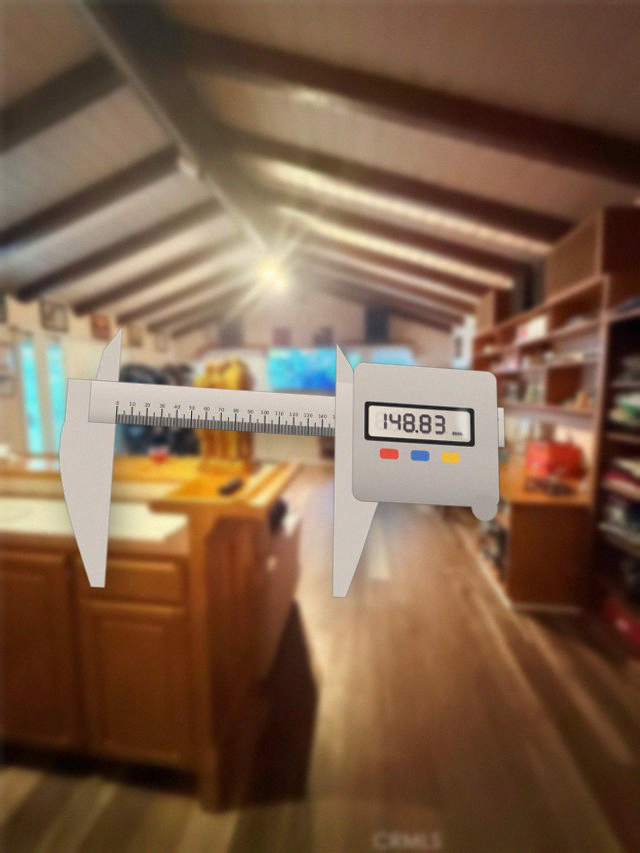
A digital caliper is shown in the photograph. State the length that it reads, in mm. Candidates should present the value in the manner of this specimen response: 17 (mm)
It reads 148.83 (mm)
